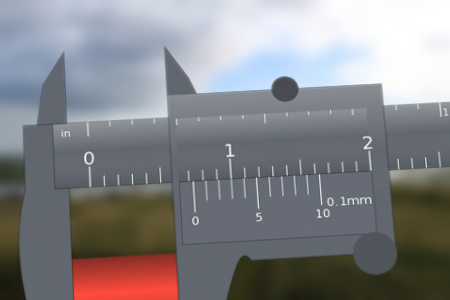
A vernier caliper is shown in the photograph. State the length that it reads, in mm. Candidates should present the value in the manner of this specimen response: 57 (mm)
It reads 7.3 (mm)
